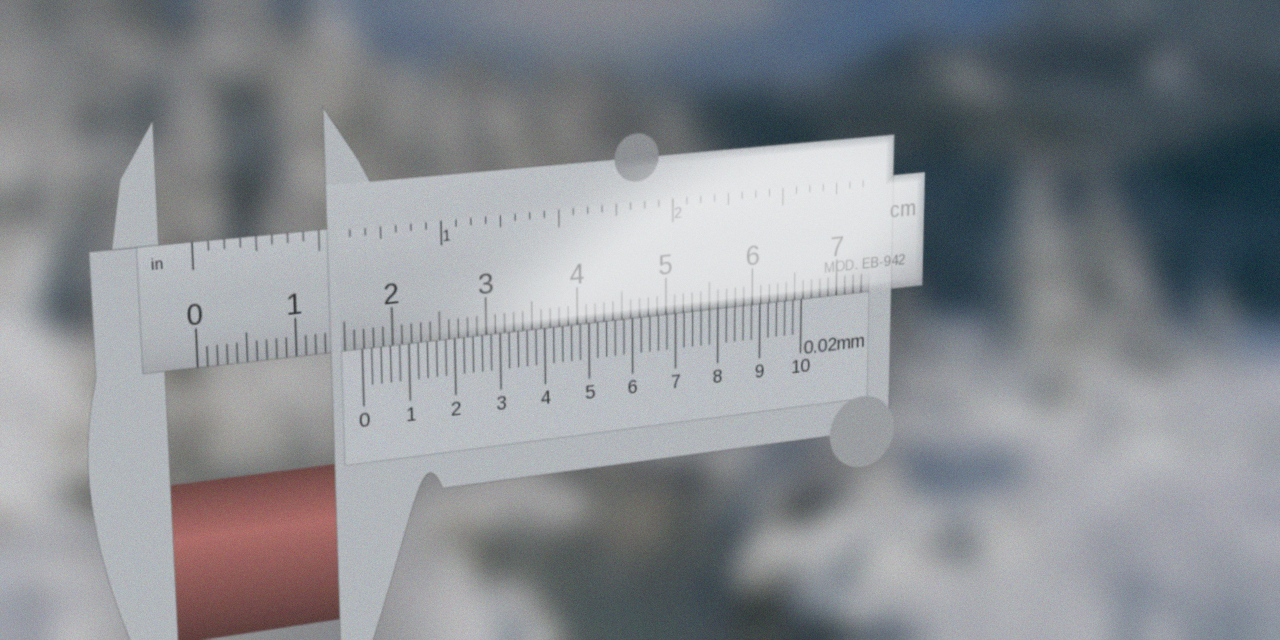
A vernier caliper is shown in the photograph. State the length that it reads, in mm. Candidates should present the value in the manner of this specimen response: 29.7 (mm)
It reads 16.8 (mm)
